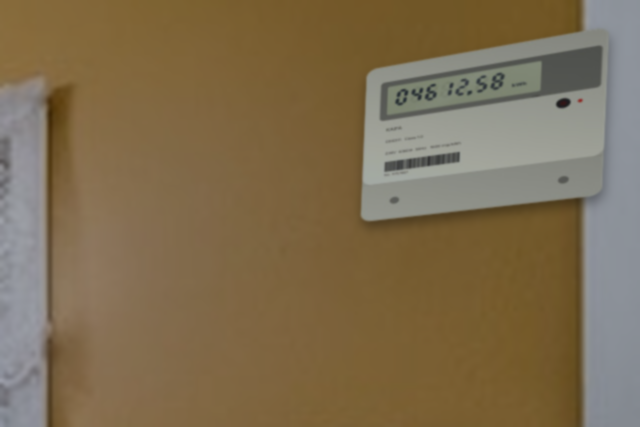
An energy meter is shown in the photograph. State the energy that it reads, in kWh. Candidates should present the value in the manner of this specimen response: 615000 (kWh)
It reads 4612.58 (kWh)
